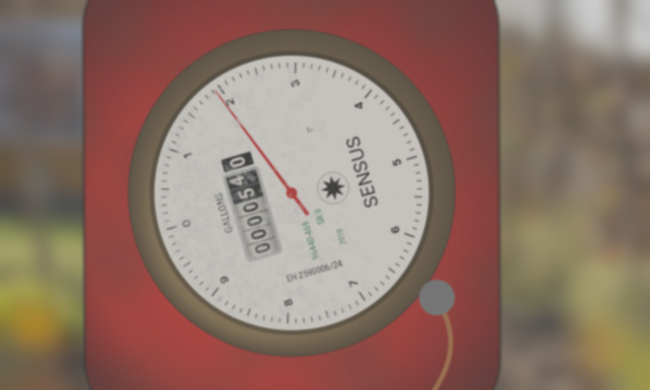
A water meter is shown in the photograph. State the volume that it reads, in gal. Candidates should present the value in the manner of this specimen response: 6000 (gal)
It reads 541.9 (gal)
